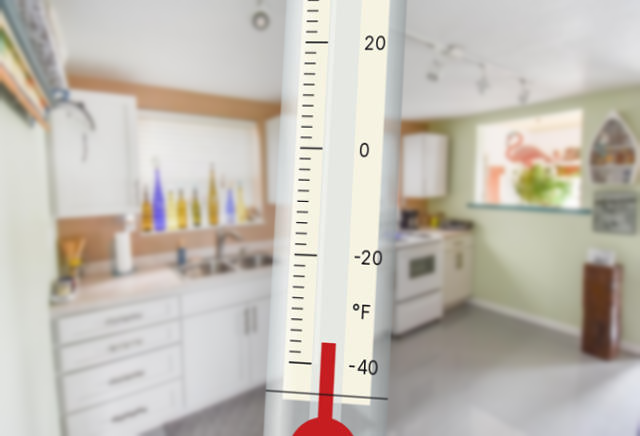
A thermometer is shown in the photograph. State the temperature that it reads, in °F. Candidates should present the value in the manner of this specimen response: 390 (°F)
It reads -36 (°F)
